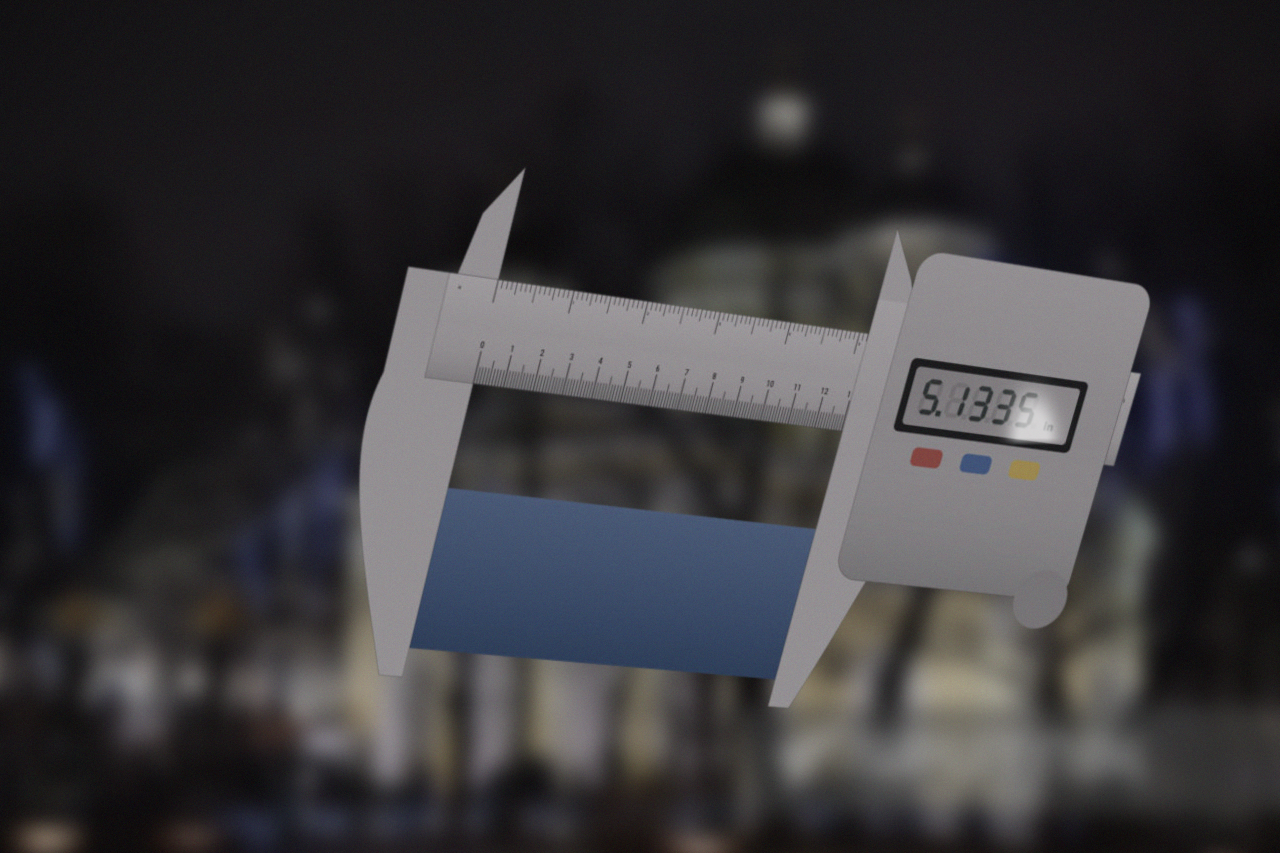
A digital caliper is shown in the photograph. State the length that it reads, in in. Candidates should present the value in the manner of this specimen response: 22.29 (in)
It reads 5.1335 (in)
